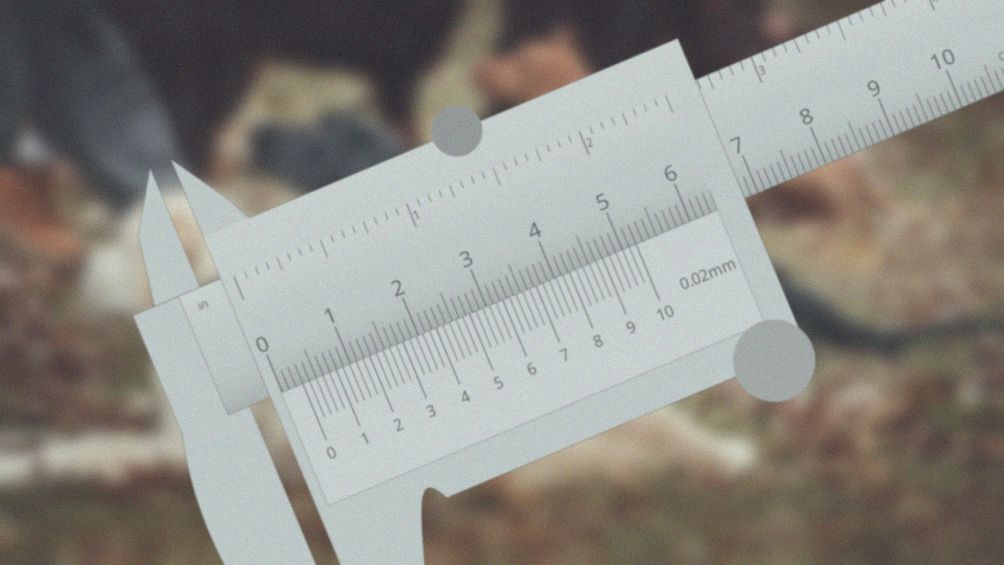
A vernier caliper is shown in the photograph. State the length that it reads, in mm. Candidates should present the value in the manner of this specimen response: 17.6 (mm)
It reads 3.0 (mm)
